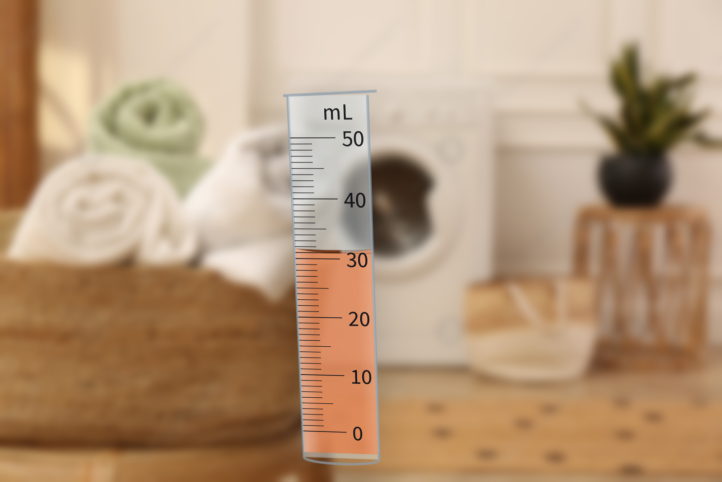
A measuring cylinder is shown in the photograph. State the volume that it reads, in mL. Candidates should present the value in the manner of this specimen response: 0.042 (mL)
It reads 31 (mL)
